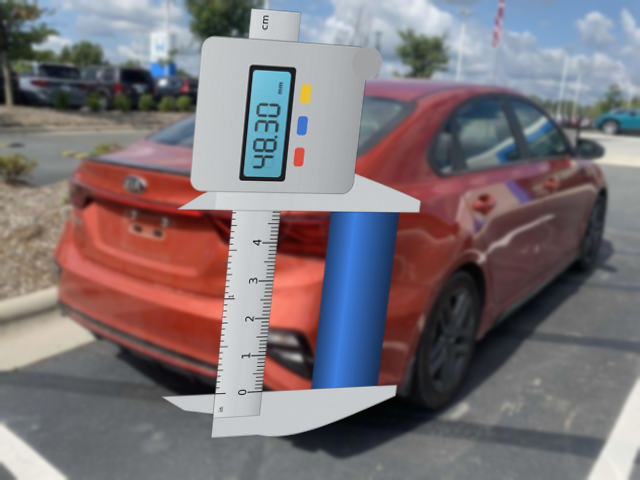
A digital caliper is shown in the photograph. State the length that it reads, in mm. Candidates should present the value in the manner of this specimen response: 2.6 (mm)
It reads 48.30 (mm)
